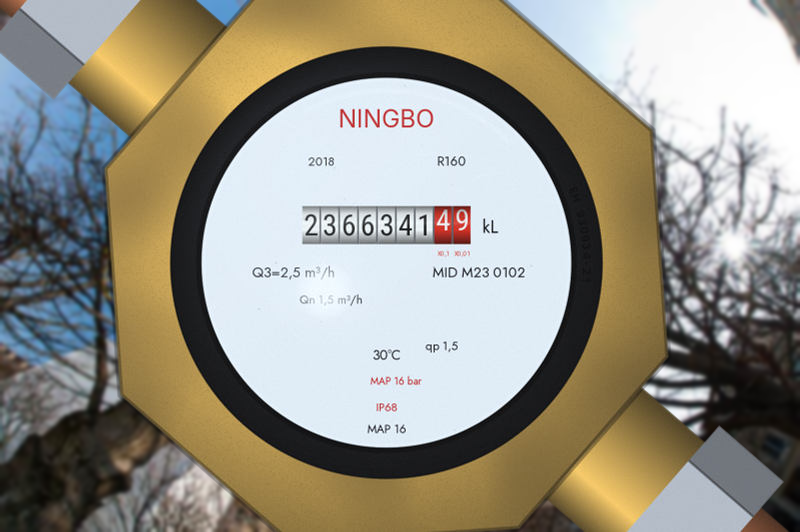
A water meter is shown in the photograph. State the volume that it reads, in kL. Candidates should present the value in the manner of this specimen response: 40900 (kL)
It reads 2366341.49 (kL)
